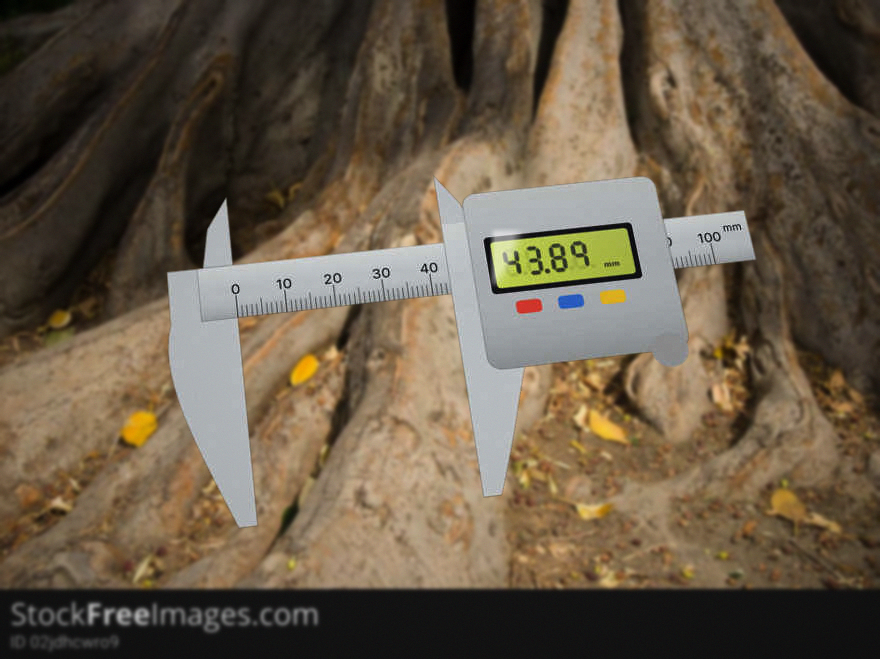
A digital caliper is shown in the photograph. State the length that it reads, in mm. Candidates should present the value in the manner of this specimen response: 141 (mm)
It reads 43.89 (mm)
